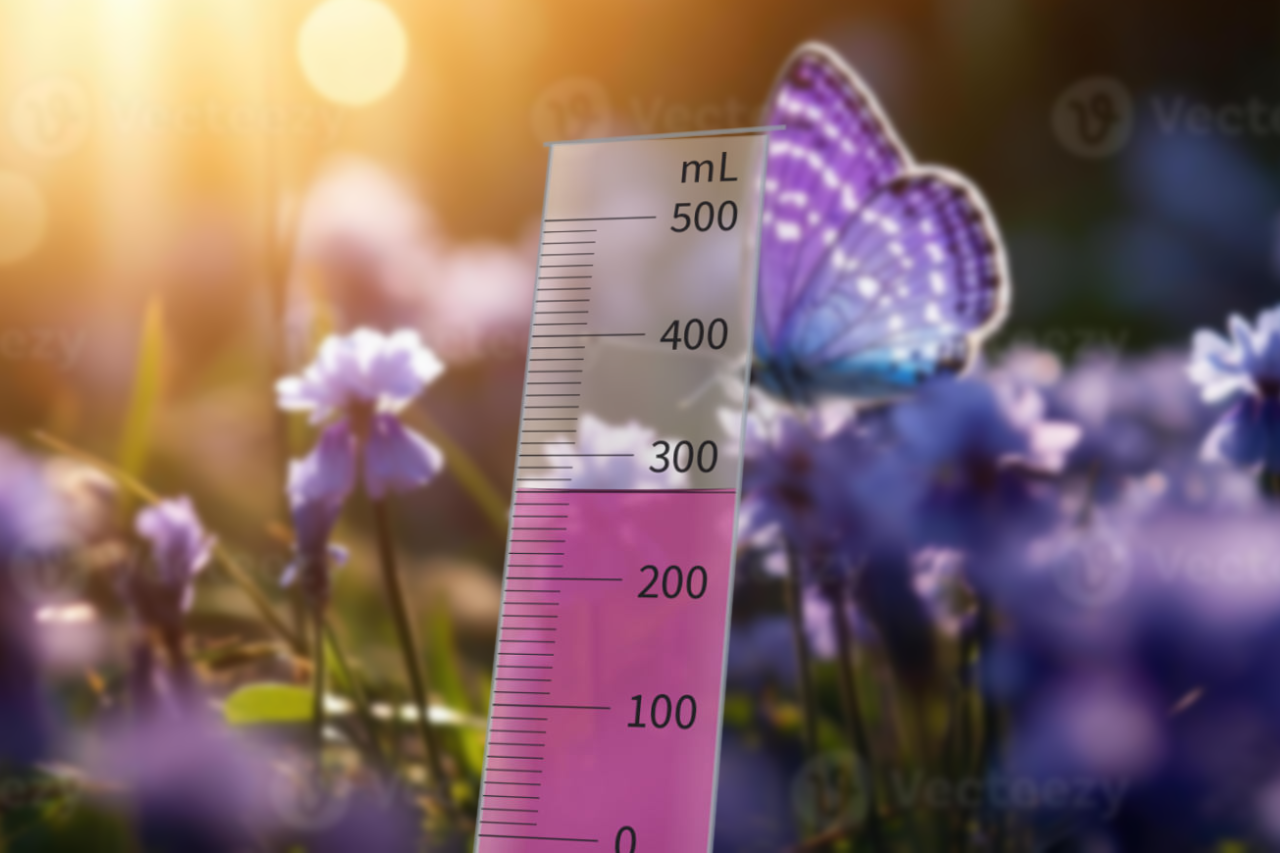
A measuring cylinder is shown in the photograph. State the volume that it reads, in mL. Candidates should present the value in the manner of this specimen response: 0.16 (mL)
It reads 270 (mL)
